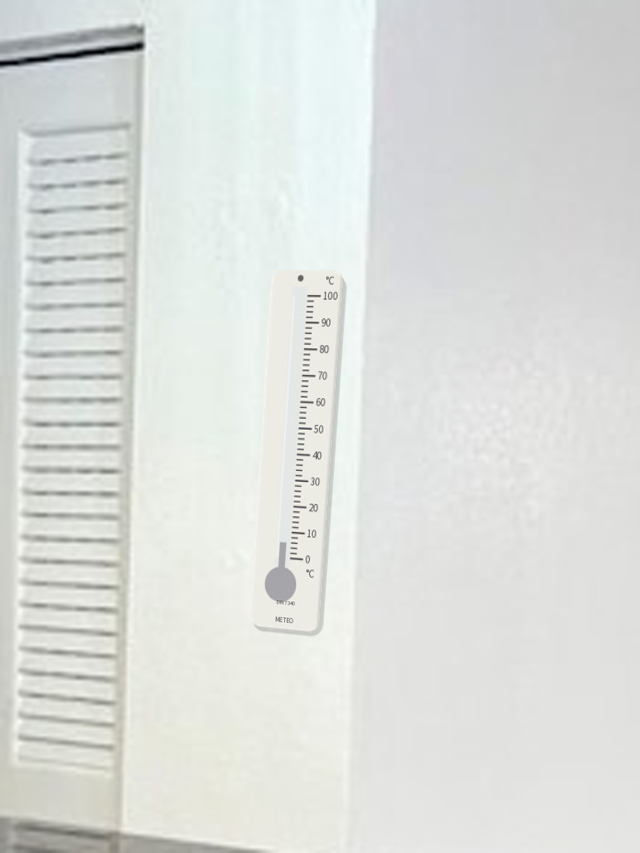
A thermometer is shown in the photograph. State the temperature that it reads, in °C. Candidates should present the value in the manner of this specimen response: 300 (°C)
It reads 6 (°C)
